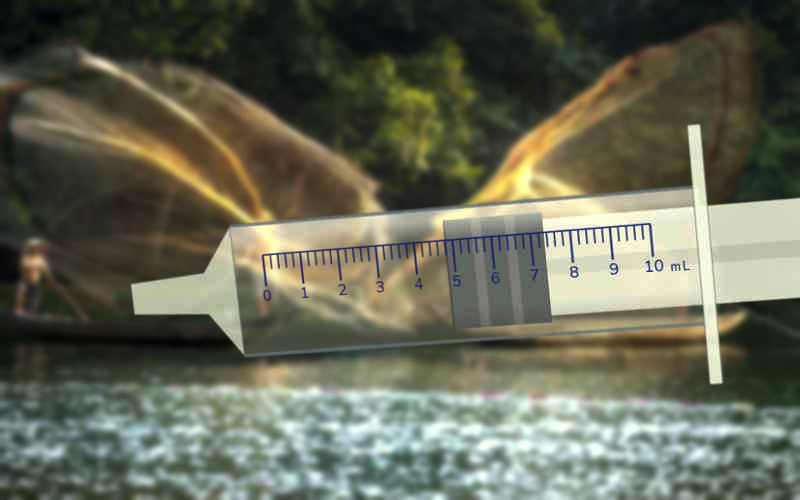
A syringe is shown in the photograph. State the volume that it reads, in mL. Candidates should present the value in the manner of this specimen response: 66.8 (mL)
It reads 4.8 (mL)
